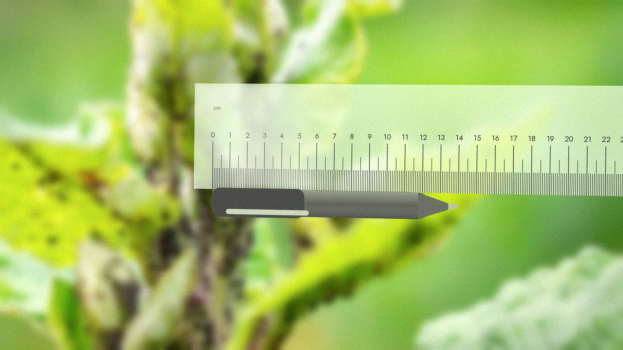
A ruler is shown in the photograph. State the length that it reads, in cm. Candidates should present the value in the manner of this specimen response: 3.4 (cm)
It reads 14 (cm)
